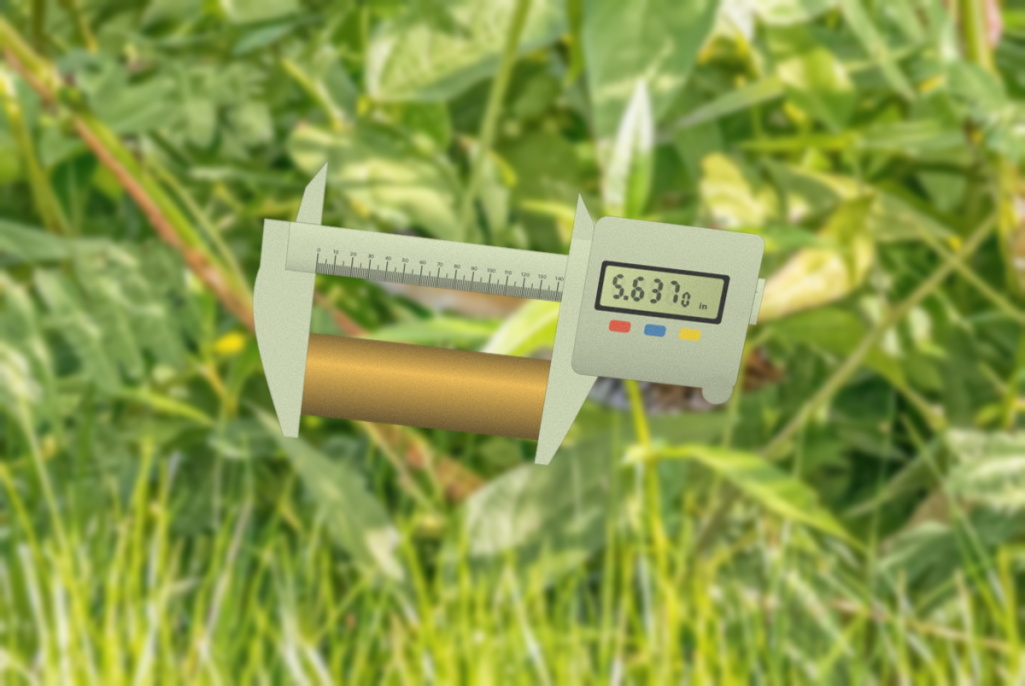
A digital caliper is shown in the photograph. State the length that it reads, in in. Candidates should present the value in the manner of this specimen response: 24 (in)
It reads 5.6370 (in)
